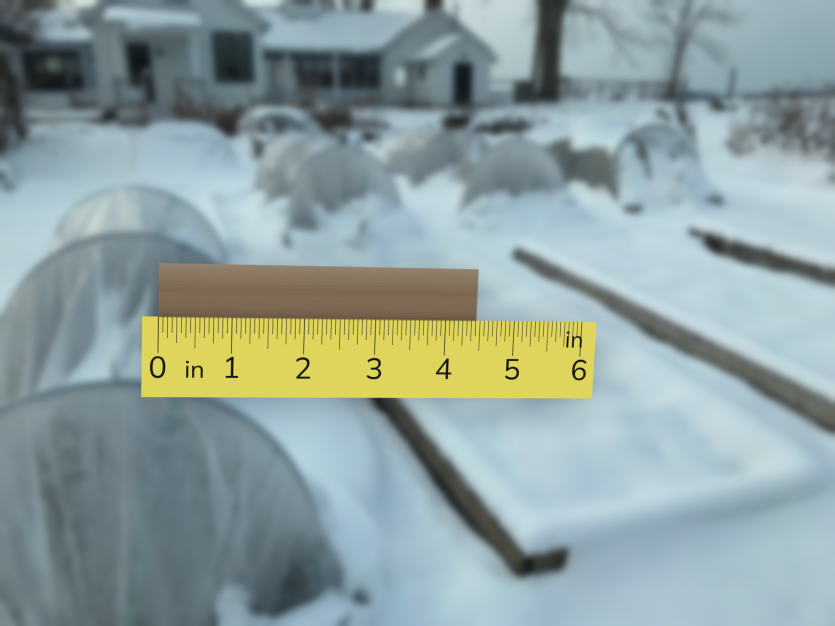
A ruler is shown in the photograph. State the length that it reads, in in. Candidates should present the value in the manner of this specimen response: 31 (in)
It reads 4.4375 (in)
